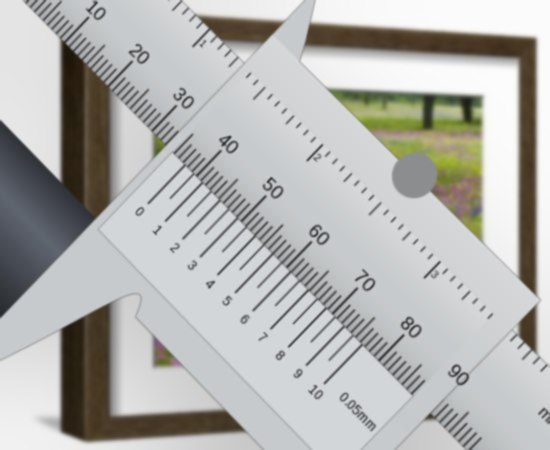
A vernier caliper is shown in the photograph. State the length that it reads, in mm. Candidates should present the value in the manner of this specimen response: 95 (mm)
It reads 37.5 (mm)
